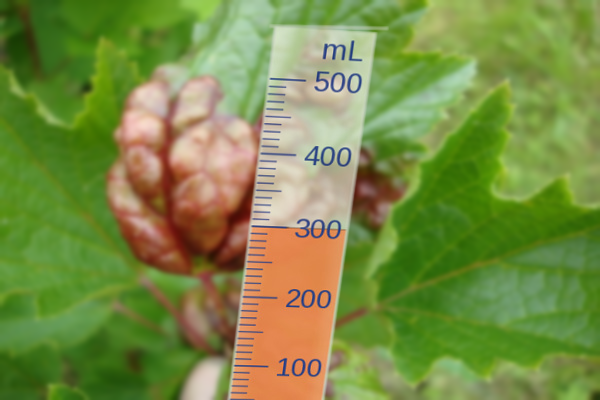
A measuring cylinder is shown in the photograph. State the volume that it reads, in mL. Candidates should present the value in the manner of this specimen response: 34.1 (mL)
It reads 300 (mL)
